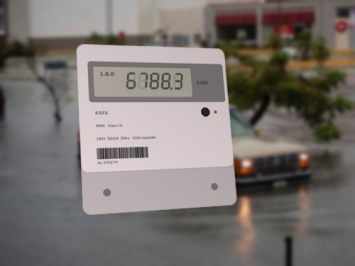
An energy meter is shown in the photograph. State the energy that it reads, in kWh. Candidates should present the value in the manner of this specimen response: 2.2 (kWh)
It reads 6788.3 (kWh)
